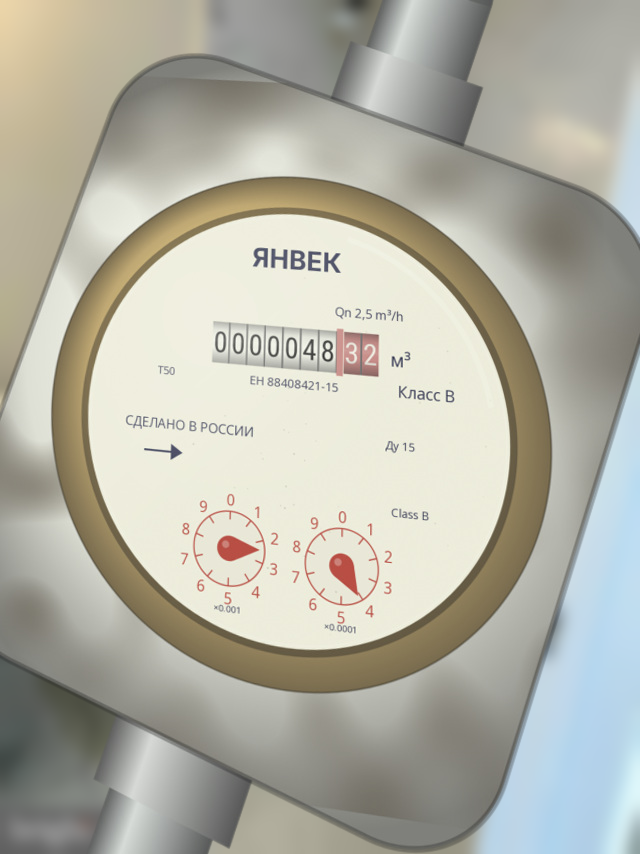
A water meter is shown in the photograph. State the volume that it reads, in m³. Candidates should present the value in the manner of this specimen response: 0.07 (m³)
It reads 48.3224 (m³)
